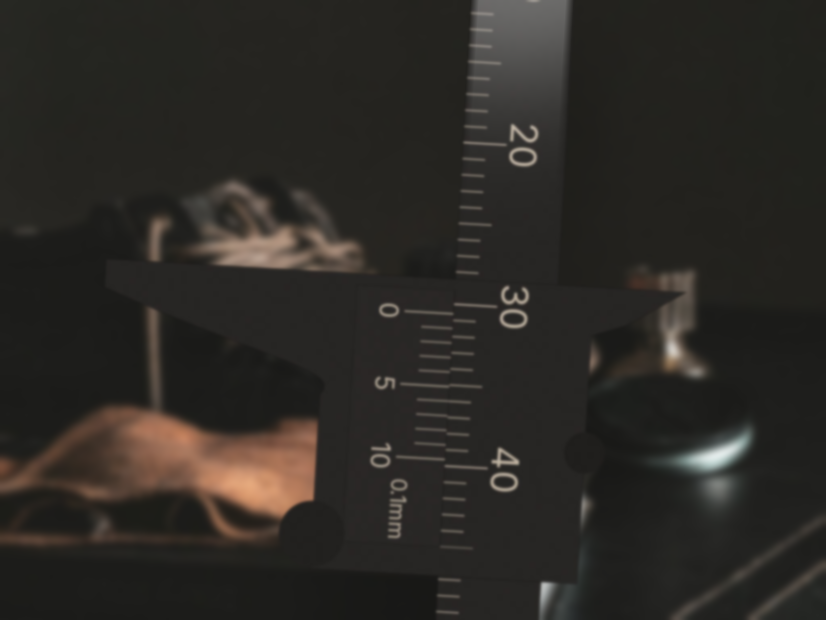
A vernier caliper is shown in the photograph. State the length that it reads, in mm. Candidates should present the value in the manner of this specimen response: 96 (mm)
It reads 30.6 (mm)
